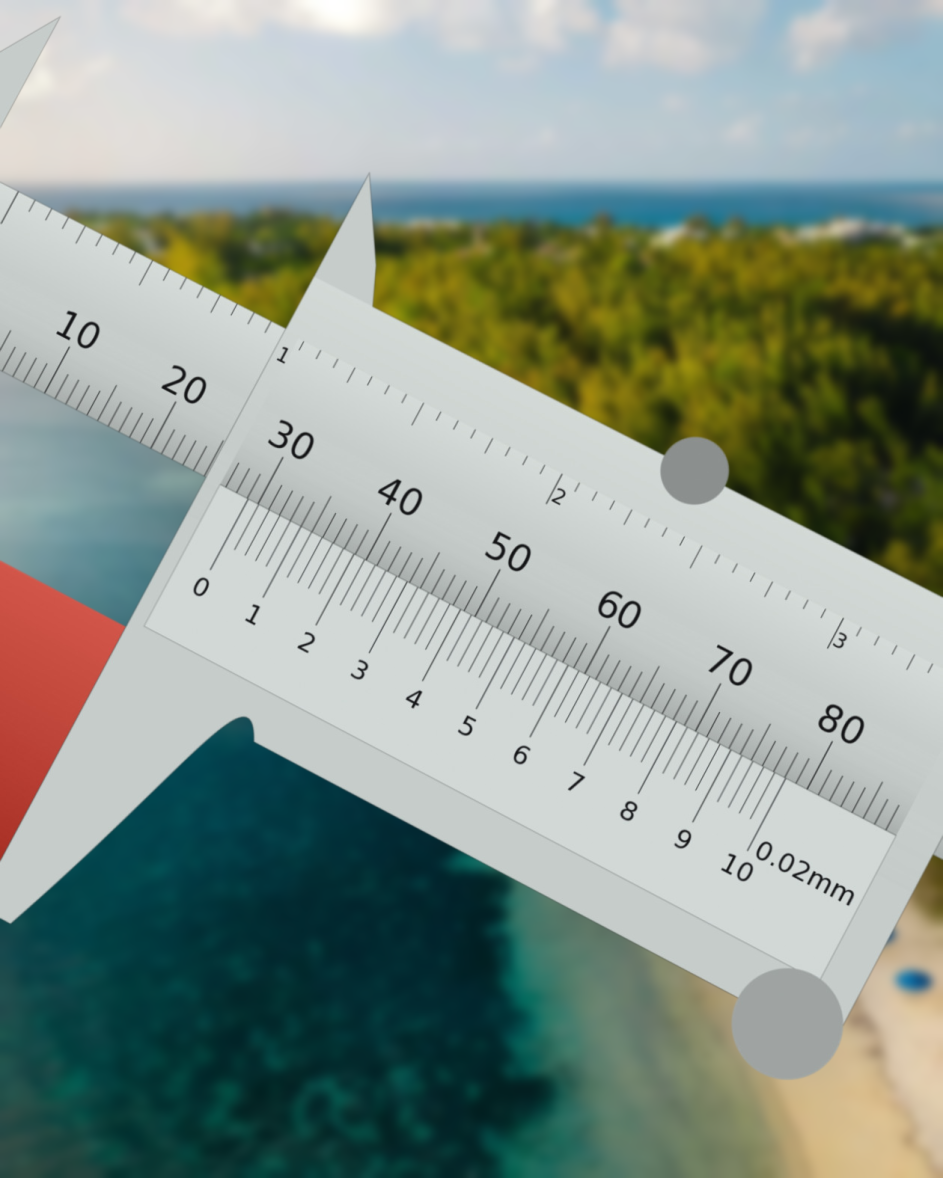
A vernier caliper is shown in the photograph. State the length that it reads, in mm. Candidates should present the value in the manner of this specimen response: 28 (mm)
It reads 29.1 (mm)
